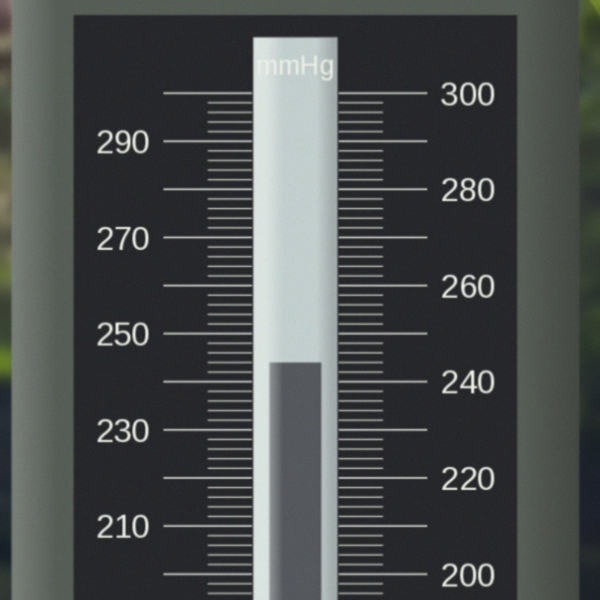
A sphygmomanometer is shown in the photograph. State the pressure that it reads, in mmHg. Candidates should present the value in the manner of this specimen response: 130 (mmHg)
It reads 244 (mmHg)
